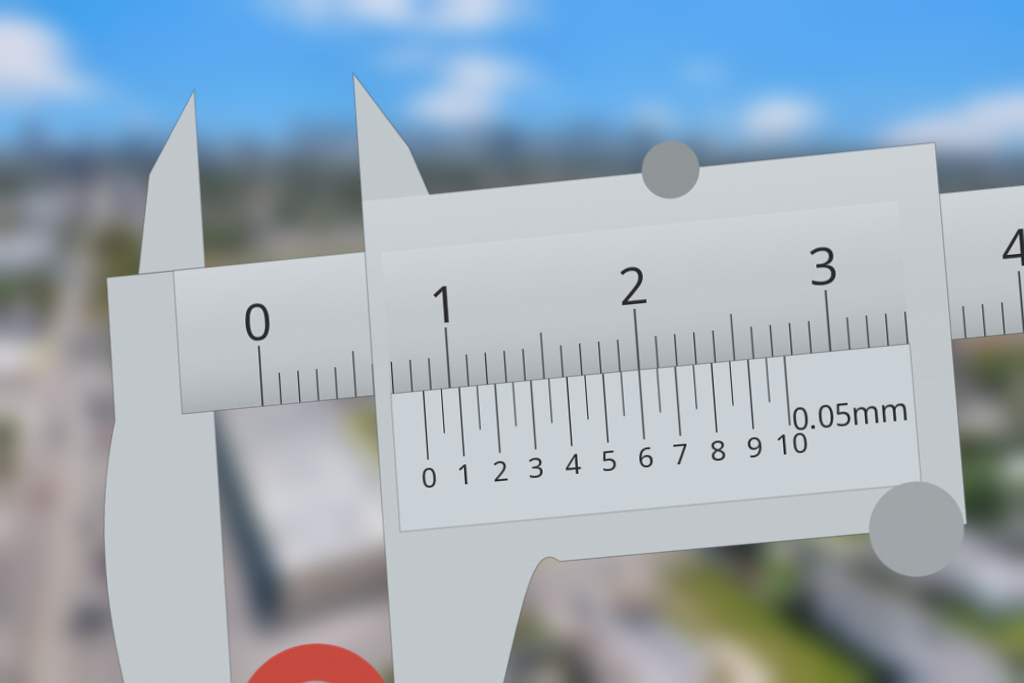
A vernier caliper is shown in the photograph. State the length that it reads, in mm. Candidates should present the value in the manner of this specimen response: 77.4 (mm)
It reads 8.6 (mm)
